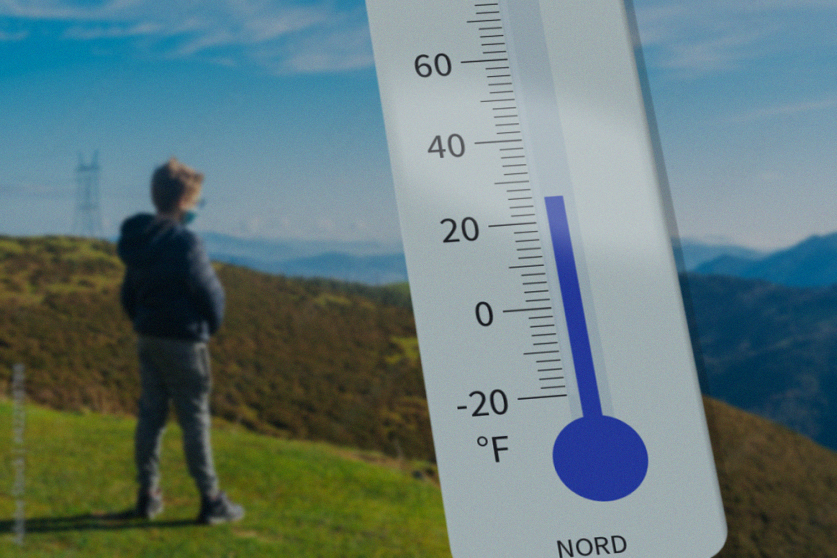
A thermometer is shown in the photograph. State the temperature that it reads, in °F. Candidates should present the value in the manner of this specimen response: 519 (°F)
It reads 26 (°F)
